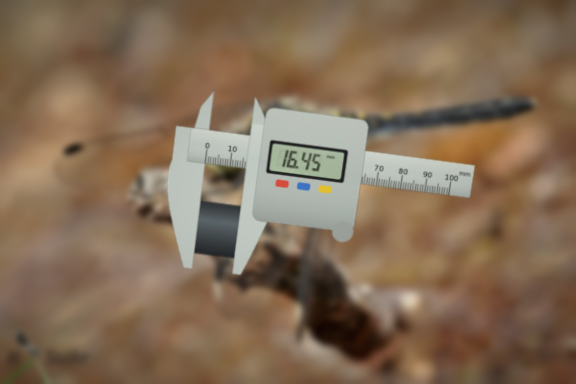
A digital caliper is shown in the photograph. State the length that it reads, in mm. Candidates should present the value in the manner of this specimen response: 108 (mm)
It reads 16.45 (mm)
